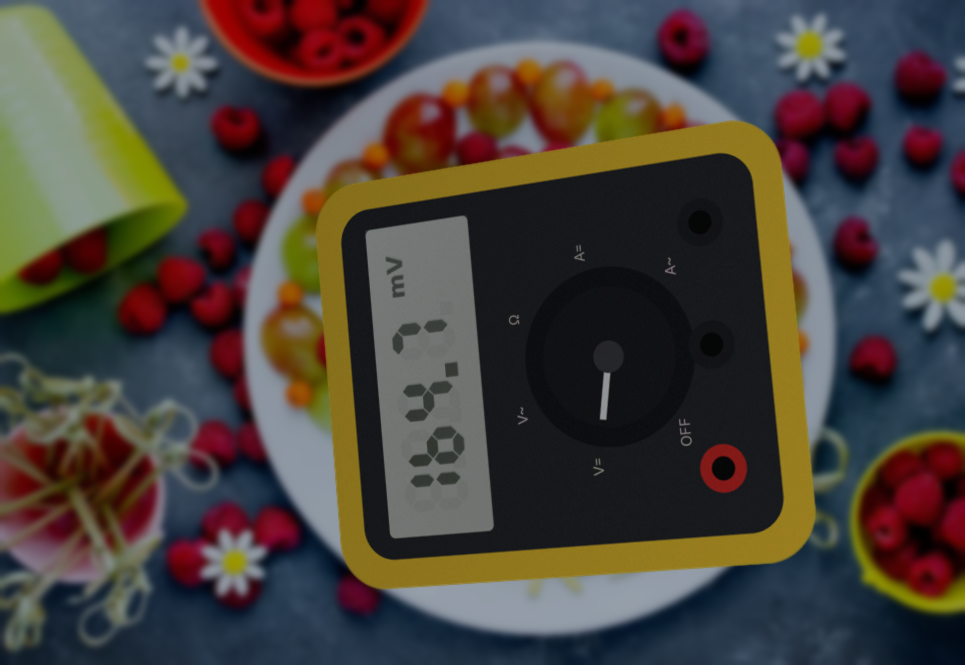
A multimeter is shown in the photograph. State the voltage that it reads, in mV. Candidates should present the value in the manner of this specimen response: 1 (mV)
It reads 164.7 (mV)
